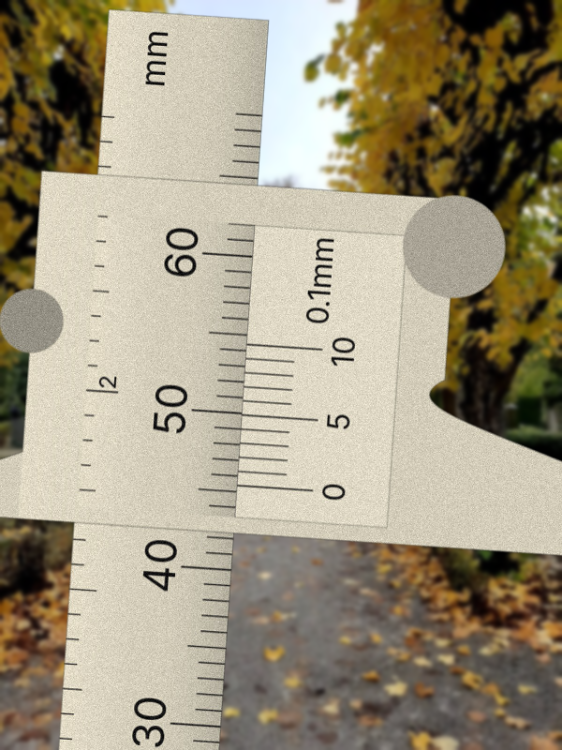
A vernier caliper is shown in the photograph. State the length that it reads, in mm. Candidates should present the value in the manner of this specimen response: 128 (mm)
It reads 45.4 (mm)
